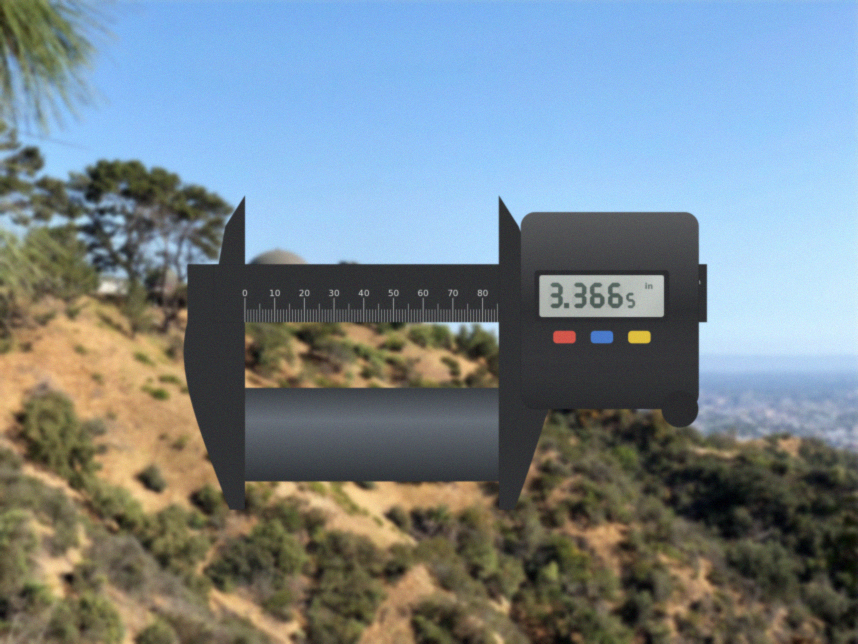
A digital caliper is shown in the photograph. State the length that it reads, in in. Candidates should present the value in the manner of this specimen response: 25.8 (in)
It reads 3.3665 (in)
